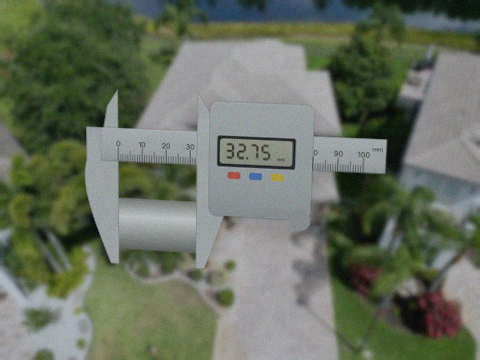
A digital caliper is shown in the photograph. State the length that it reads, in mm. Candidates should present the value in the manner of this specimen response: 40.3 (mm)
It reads 32.75 (mm)
